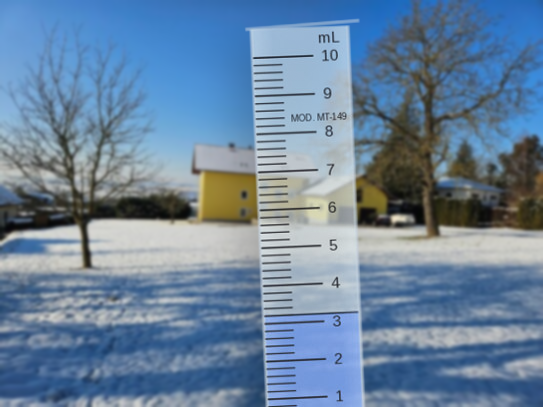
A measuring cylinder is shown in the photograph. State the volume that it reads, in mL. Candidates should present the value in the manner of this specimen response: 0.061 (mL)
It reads 3.2 (mL)
